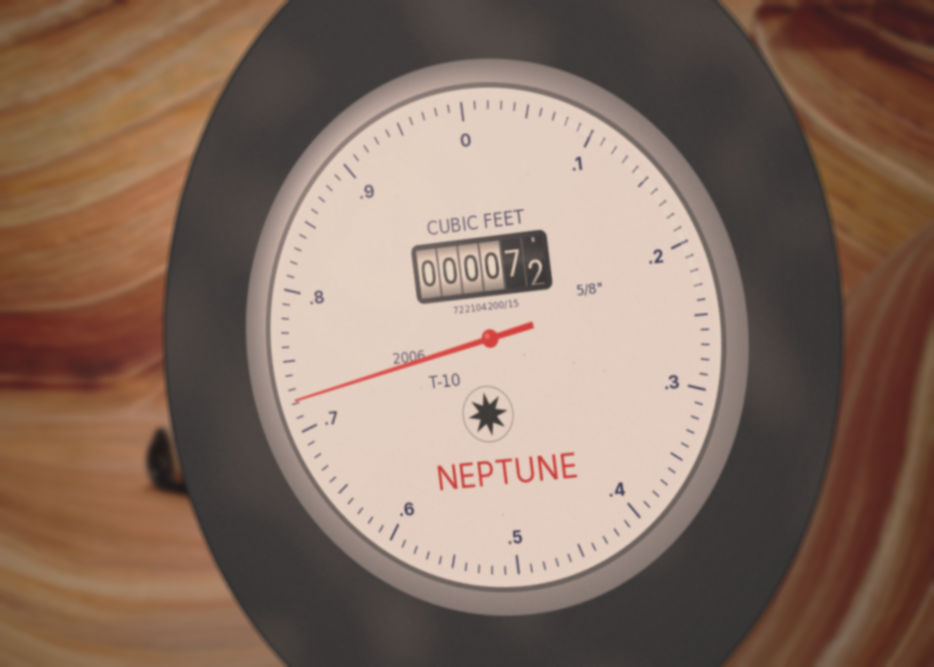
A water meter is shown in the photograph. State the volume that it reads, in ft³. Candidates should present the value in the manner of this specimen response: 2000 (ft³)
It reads 71.72 (ft³)
